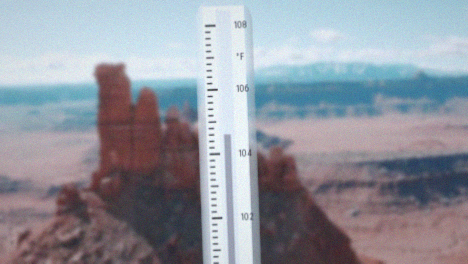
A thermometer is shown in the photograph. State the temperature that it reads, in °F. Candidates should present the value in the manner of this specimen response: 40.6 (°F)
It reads 104.6 (°F)
